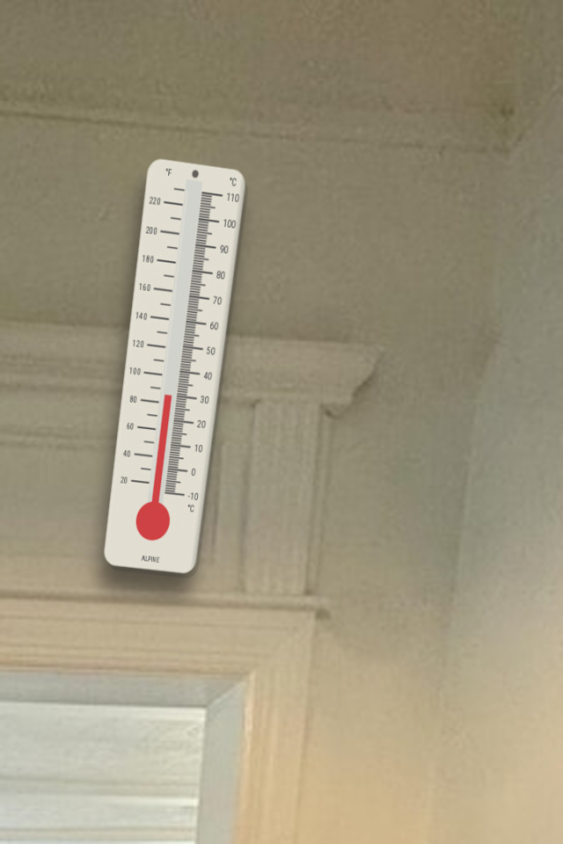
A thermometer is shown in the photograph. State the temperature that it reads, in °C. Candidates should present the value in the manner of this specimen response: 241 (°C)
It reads 30 (°C)
